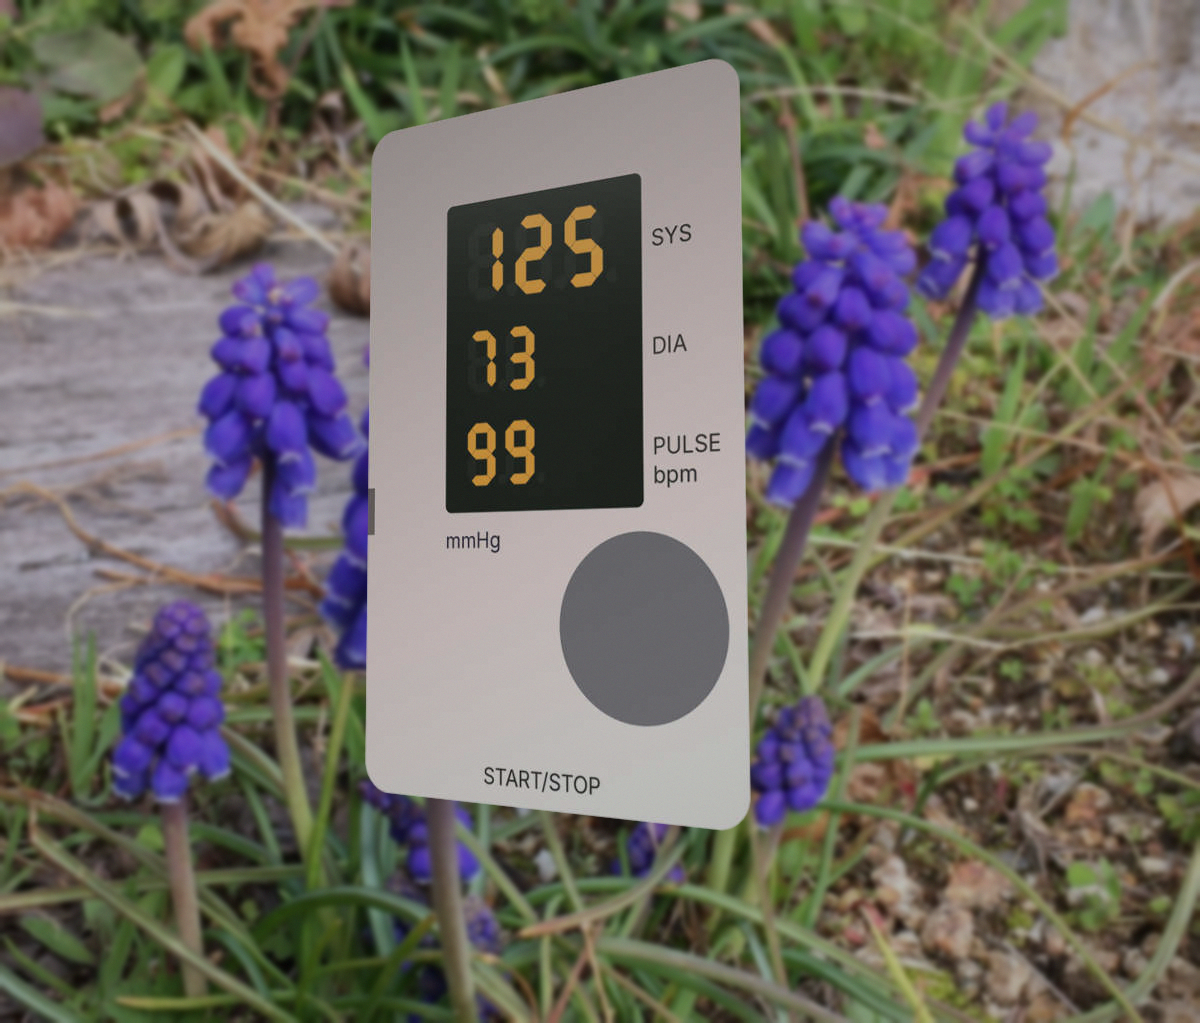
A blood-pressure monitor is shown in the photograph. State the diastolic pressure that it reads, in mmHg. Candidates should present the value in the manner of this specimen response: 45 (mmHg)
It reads 73 (mmHg)
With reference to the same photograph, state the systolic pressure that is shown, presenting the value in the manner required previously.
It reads 125 (mmHg)
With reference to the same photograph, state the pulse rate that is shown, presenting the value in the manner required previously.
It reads 99 (bpm)
